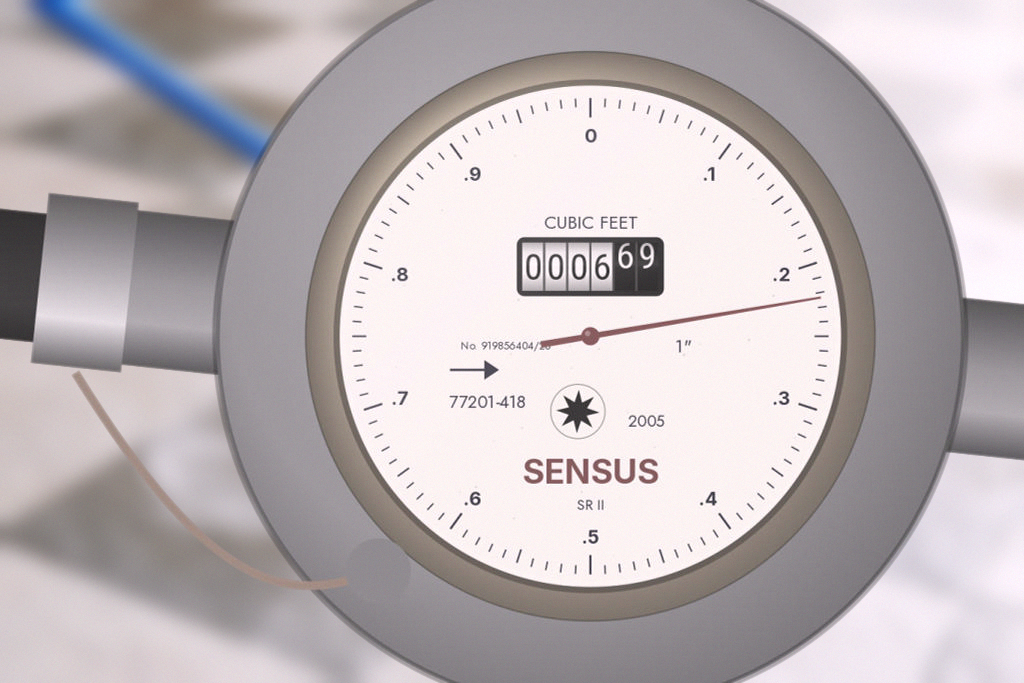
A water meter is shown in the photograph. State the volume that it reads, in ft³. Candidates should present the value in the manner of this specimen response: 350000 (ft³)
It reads 669.22 (ft³)
